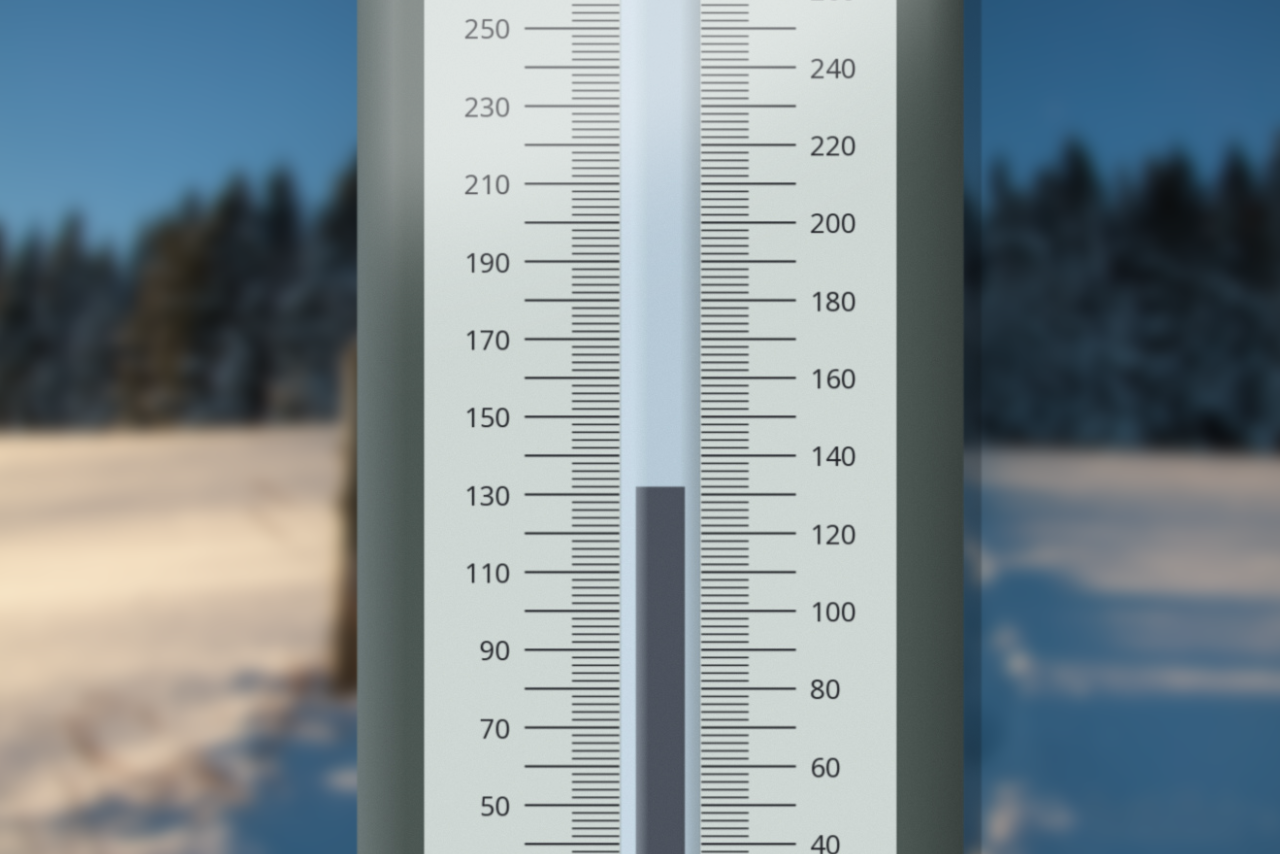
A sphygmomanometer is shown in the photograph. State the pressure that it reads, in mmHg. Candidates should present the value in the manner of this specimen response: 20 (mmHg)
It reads 132 (mmHg)
